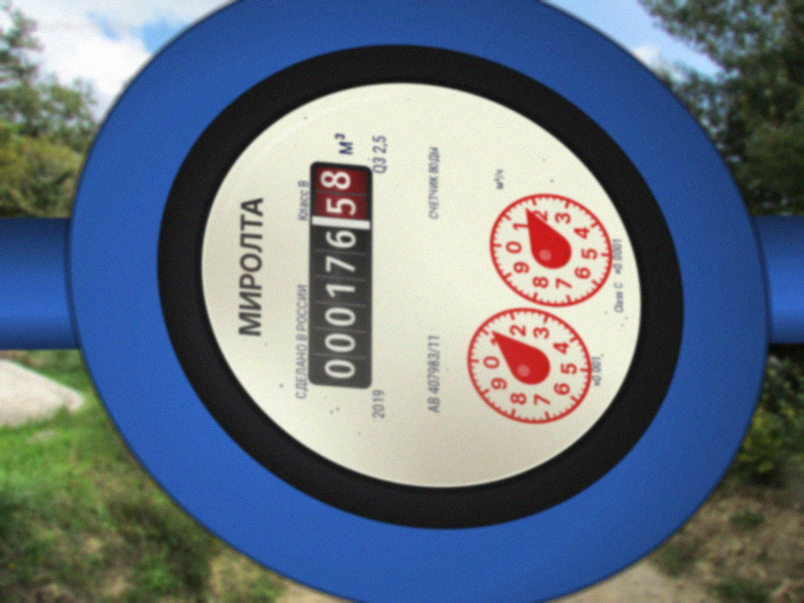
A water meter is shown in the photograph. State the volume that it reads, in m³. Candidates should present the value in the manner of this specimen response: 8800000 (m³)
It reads 176.5811 (m³)
